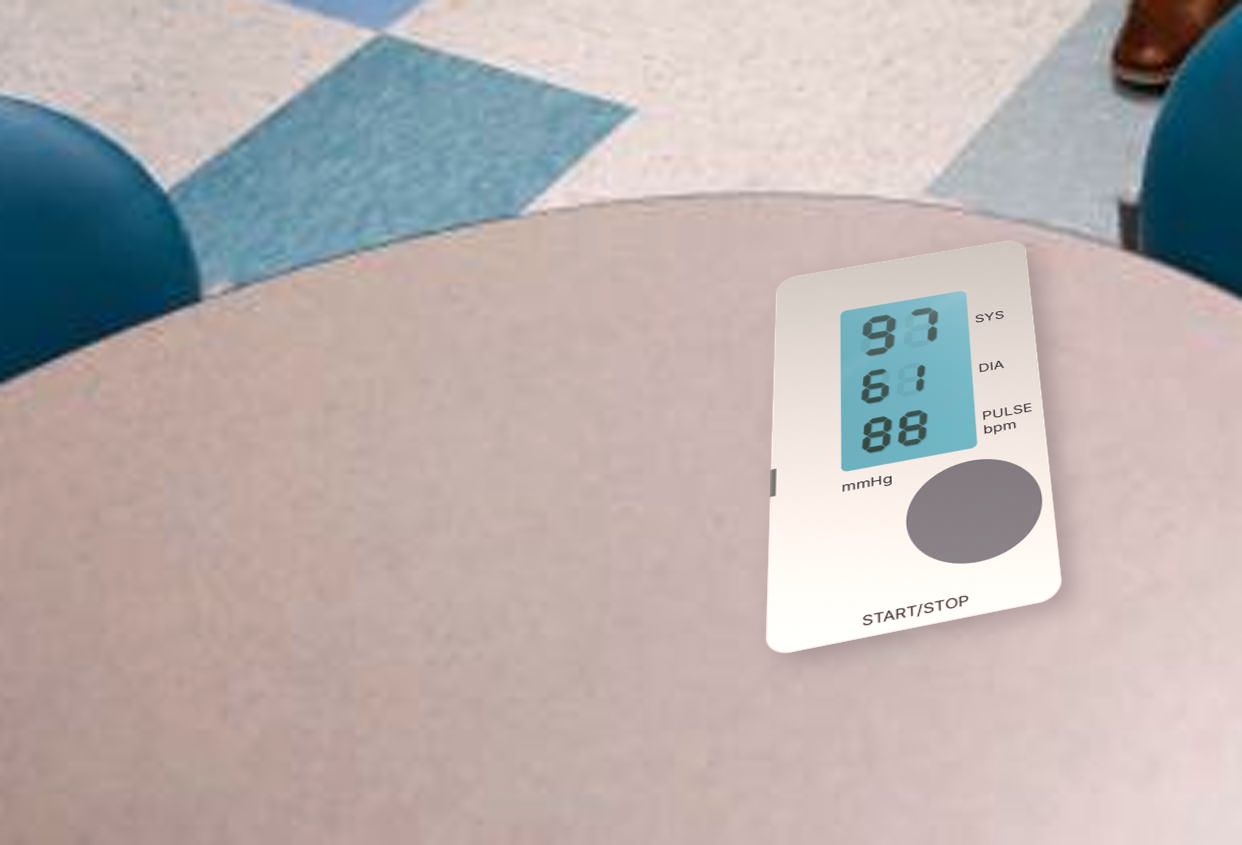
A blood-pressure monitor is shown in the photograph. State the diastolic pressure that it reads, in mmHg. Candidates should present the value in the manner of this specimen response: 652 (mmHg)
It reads 61 (mmHg)
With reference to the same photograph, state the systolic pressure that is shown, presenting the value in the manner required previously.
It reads 97 (mmHg)
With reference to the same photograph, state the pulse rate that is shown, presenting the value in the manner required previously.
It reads 88 (bpm)
